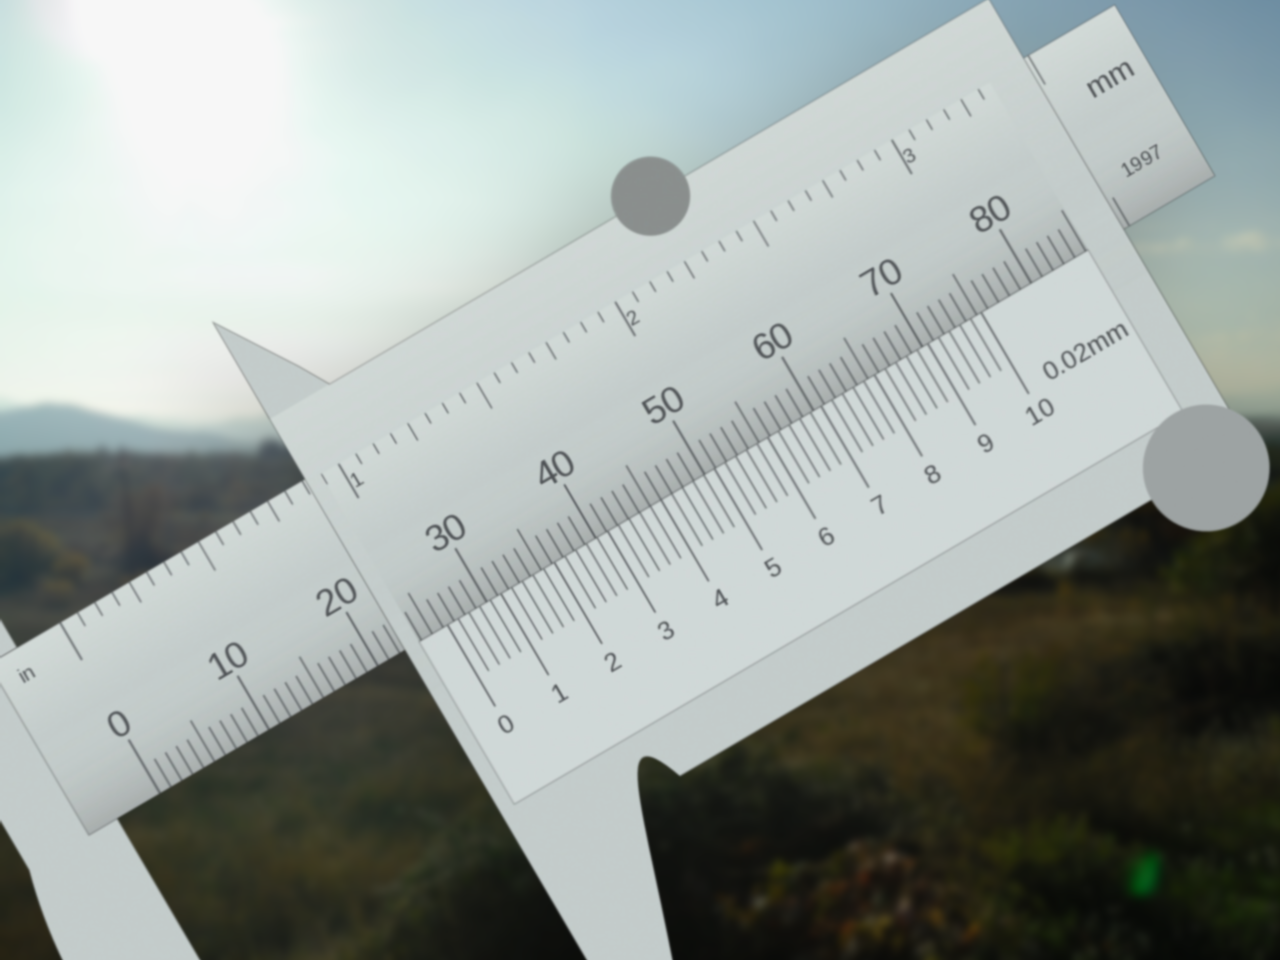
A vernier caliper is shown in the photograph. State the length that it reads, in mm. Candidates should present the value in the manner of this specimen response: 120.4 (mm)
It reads 26.4 (mm)
